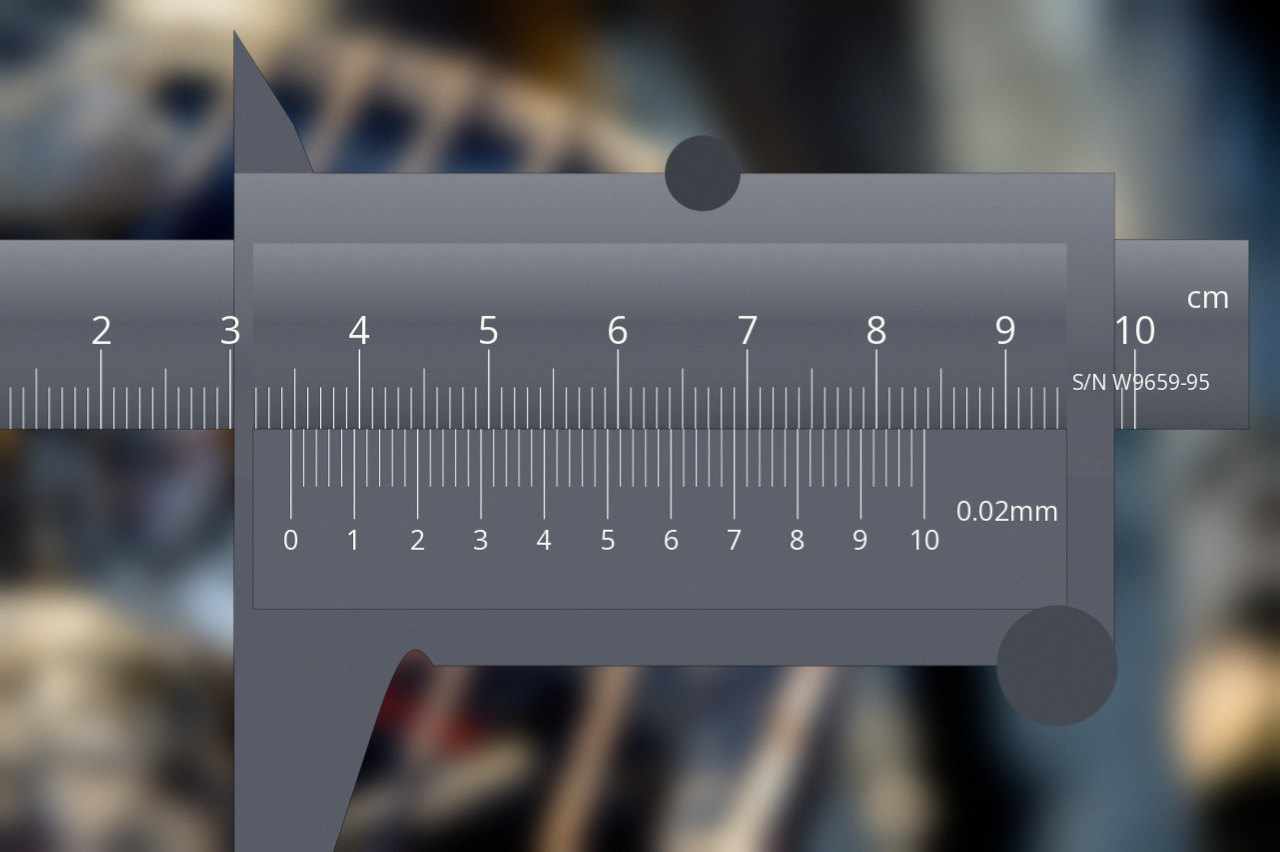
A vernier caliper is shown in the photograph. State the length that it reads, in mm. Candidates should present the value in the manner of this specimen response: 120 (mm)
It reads 34.7 (mm)
